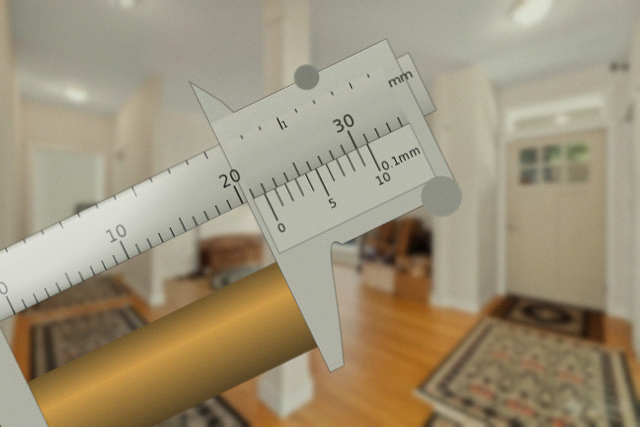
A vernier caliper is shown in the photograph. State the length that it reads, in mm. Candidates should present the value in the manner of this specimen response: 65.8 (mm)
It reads 21.9 (mm)
